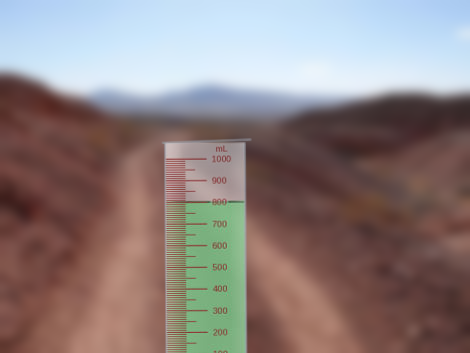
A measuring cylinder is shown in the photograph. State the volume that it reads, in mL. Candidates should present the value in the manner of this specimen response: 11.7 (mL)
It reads 800 (mL)
